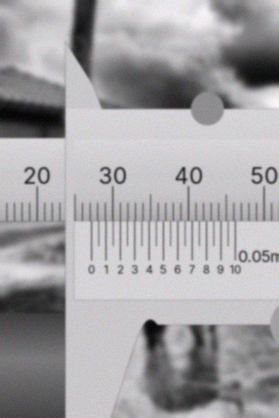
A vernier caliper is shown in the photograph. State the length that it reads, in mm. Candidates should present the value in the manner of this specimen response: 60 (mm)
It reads 27.2 (mm)
